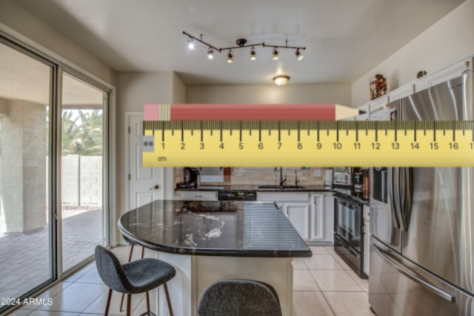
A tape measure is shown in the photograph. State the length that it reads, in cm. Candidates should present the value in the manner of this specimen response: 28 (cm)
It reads 11.5 (cm)
